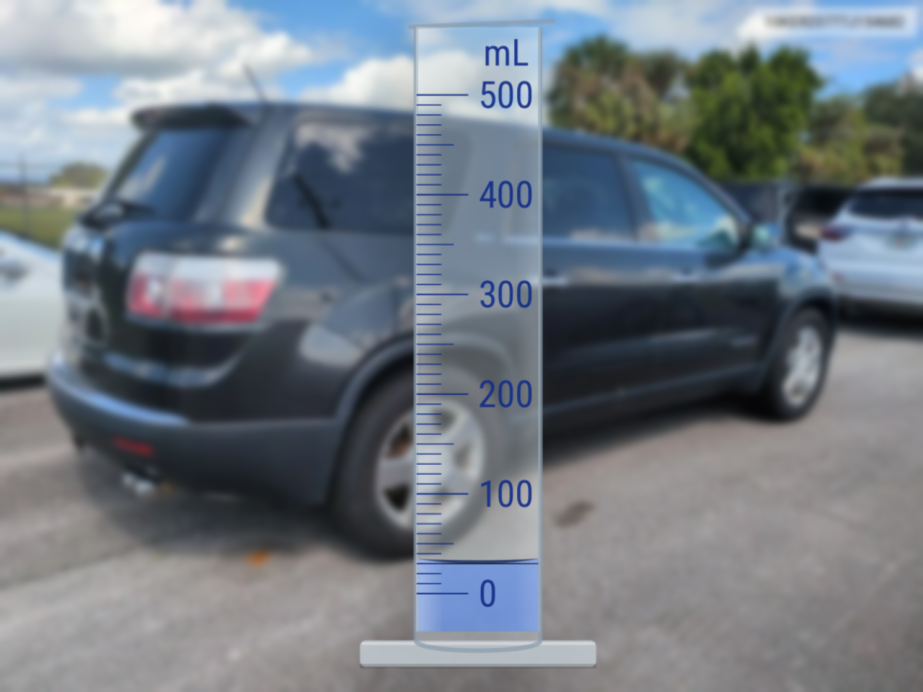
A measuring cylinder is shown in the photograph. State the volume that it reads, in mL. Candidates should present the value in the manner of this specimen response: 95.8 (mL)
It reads 30 (mL)
